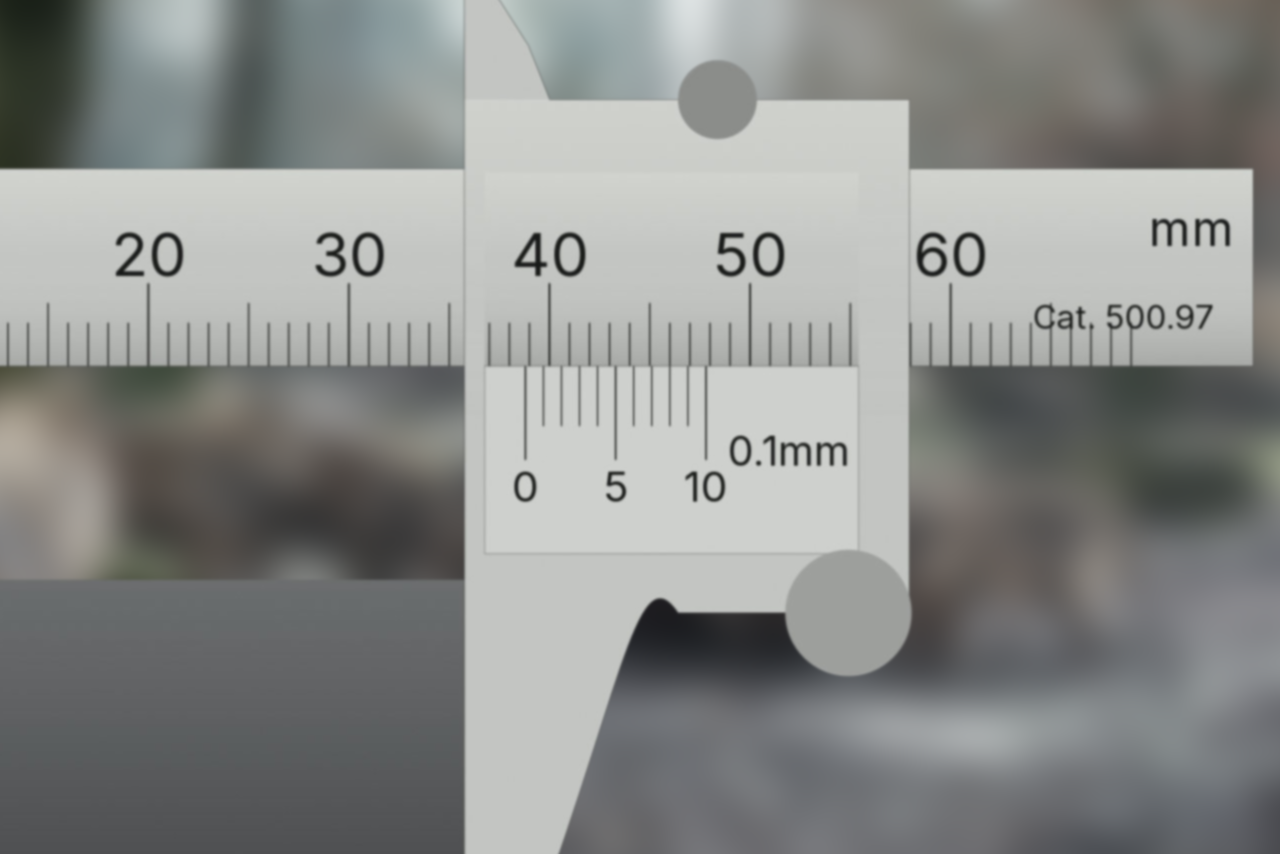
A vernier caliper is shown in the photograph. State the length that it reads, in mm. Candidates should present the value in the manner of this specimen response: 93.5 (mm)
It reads 38.8 (mm)
